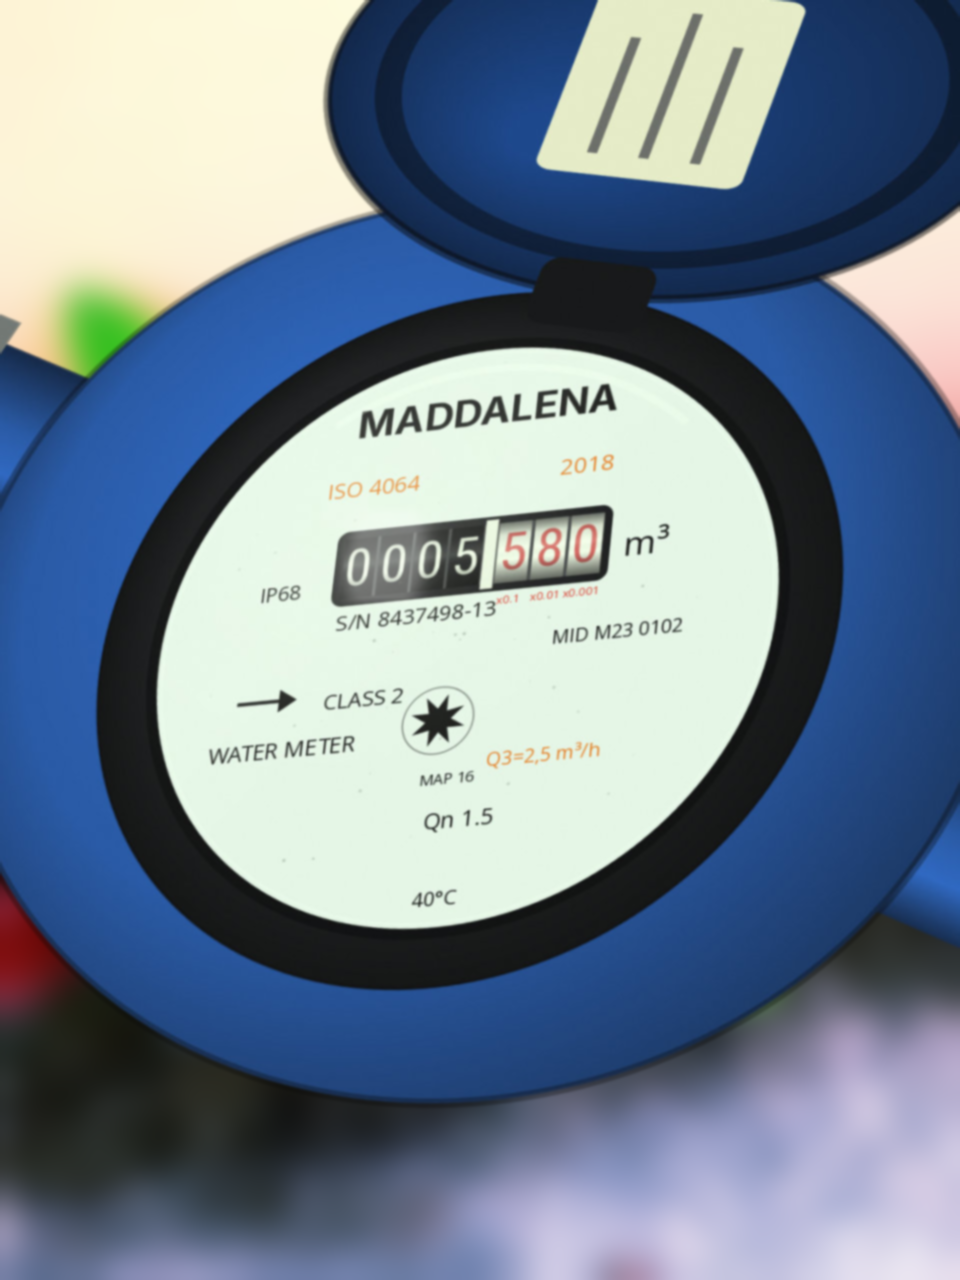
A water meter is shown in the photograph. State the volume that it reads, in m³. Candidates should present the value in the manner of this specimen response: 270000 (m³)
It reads 5.580 (m³)
